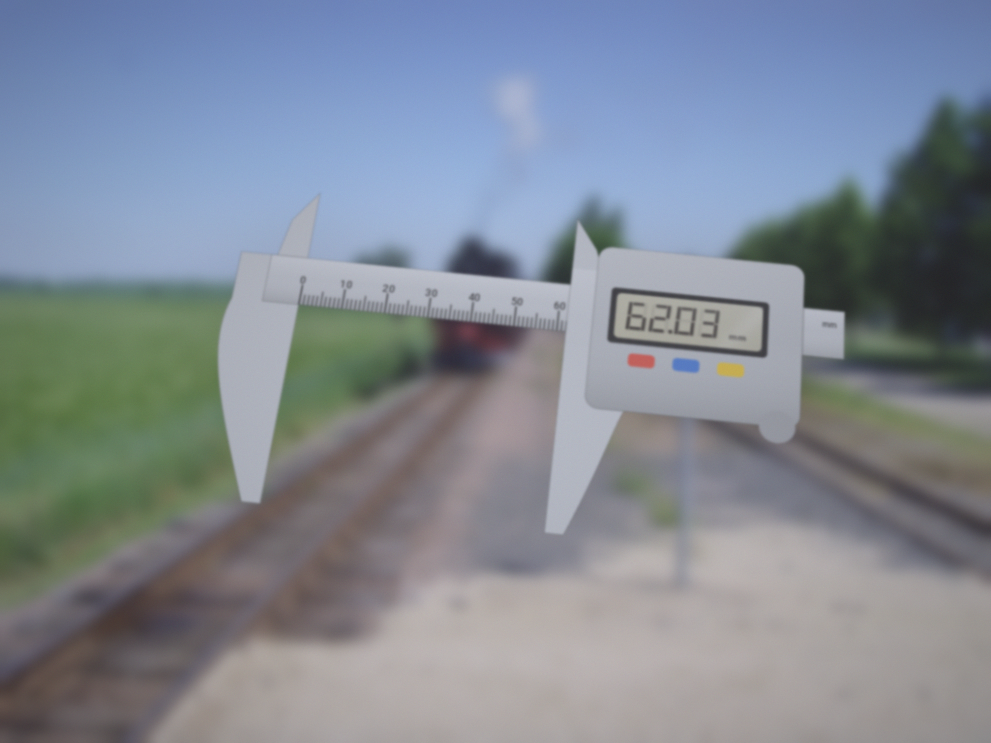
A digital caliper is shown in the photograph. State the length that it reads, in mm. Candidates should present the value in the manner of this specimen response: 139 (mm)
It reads 62.03 (mm)
